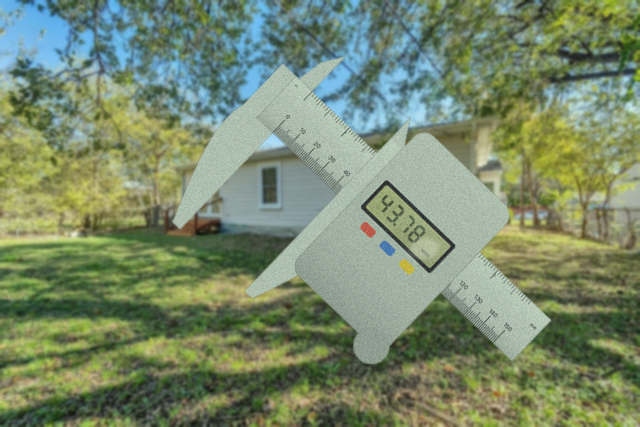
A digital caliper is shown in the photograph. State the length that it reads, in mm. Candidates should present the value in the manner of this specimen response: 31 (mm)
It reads 43.78 (mm)
